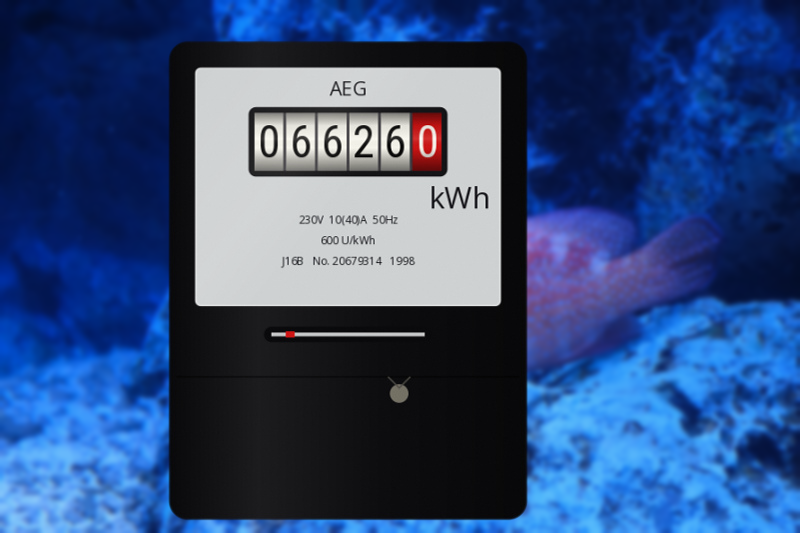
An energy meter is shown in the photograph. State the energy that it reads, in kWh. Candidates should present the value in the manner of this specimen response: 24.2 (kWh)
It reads 6626.0 (kWh)
